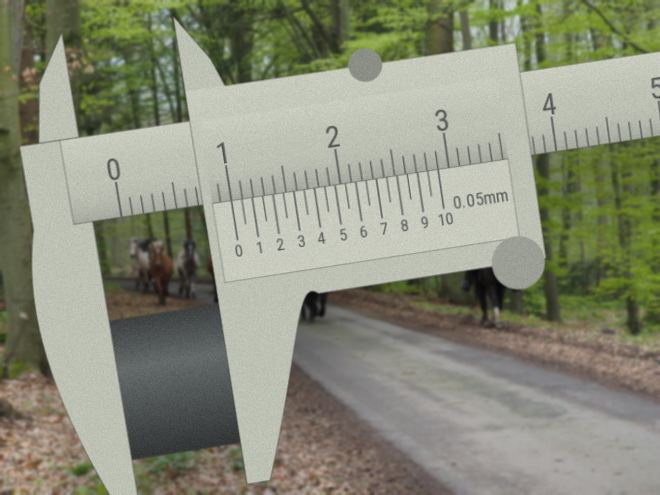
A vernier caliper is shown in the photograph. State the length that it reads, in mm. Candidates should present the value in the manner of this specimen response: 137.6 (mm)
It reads 10.0 (mm)
